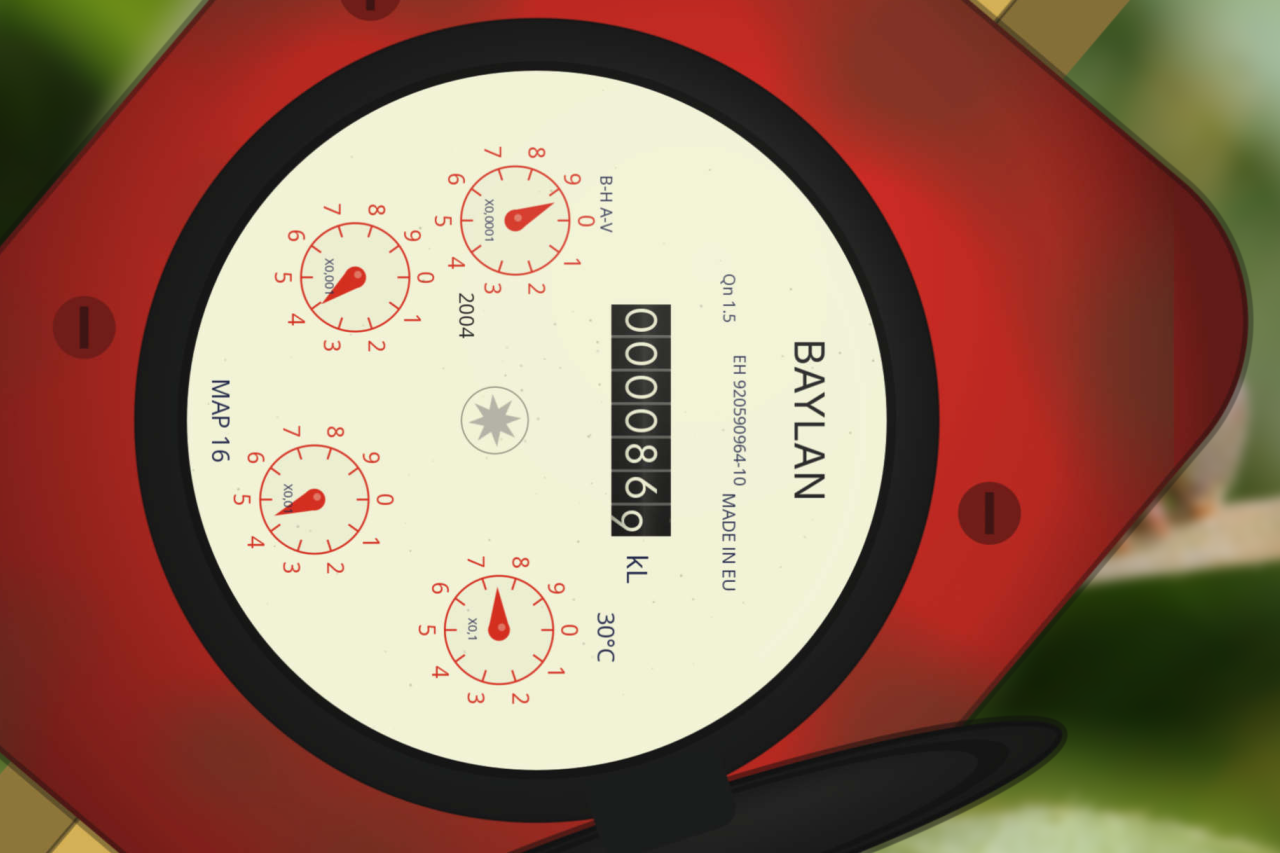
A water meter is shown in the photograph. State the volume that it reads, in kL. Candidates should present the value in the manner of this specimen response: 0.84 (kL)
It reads 868.7439 (kL)
